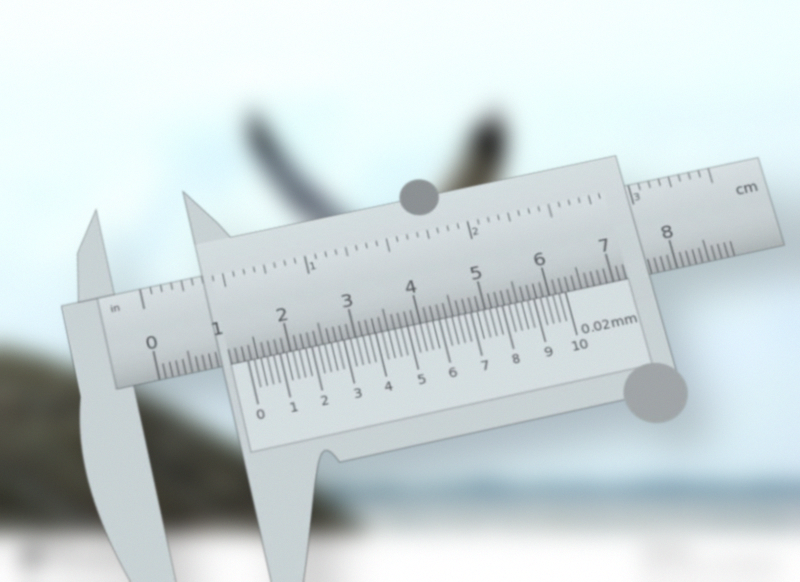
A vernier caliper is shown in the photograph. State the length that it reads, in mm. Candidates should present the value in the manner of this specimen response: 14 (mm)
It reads 13.5 (mm)
